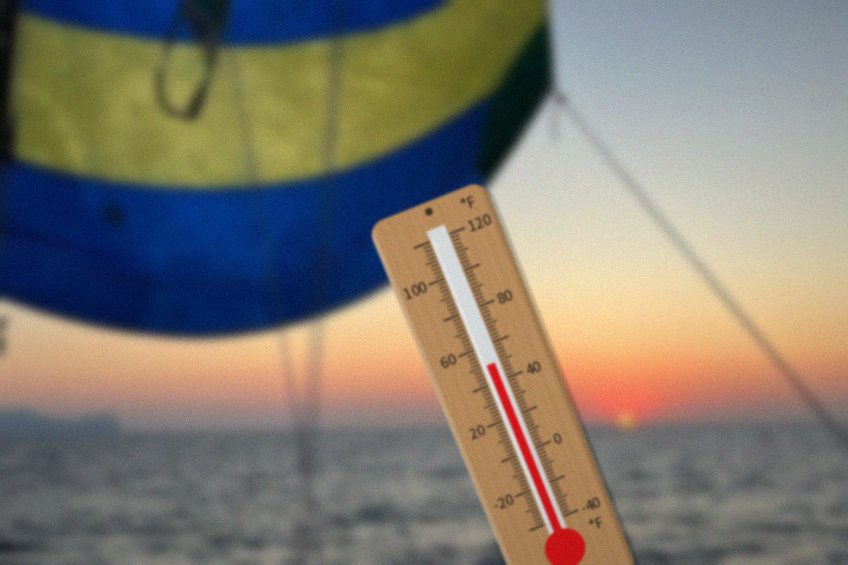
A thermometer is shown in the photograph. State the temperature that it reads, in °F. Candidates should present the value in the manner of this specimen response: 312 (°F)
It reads 50 (°F)
